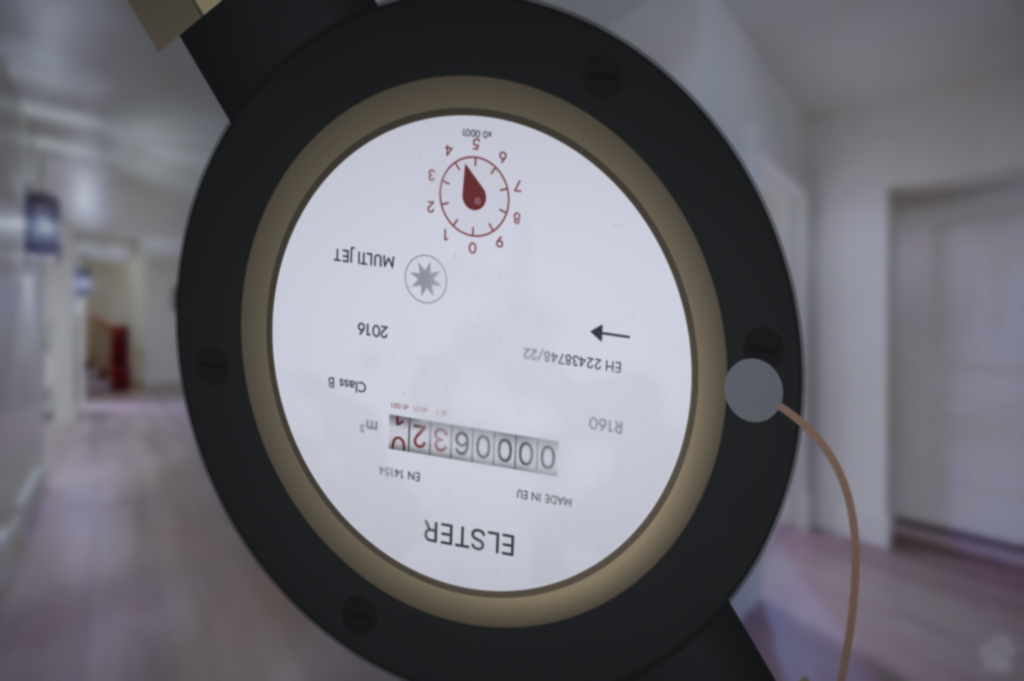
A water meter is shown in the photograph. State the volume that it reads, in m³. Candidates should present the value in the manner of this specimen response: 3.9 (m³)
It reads 6.3204 (m³)
